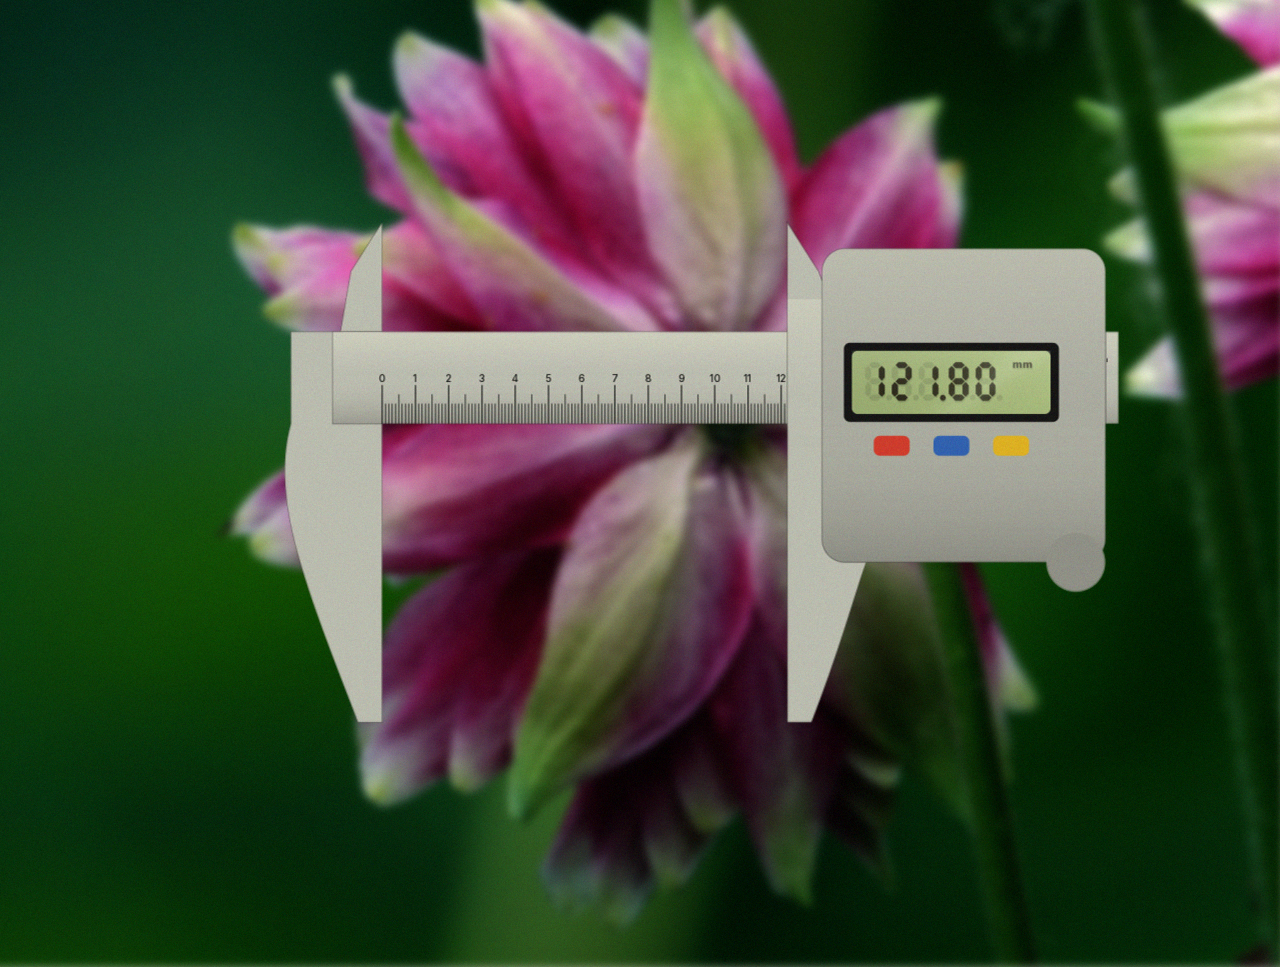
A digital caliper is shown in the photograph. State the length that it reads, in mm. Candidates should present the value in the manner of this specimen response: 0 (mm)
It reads 121.80 (mm)
